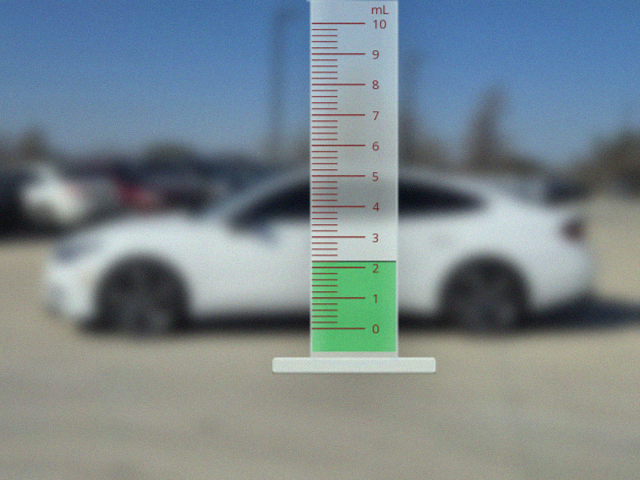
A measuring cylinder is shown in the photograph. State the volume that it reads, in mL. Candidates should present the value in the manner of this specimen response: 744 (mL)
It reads 2.2 (mL)
